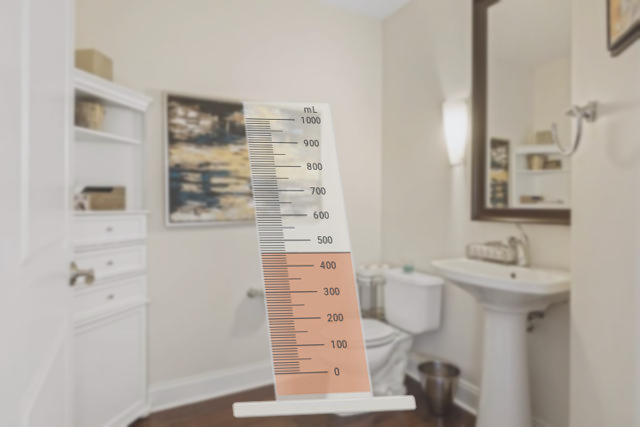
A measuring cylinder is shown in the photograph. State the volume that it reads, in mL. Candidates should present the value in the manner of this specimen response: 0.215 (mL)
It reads 450 (mL)
